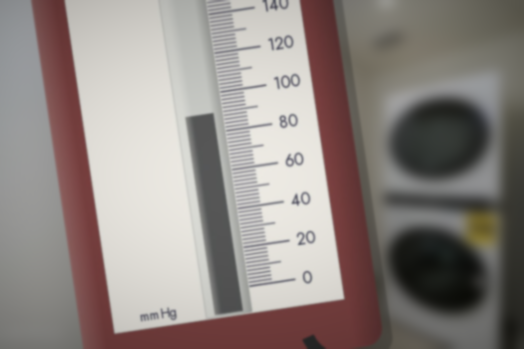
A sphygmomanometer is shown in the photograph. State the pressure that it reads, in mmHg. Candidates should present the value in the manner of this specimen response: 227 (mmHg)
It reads 90 (mmHg)
